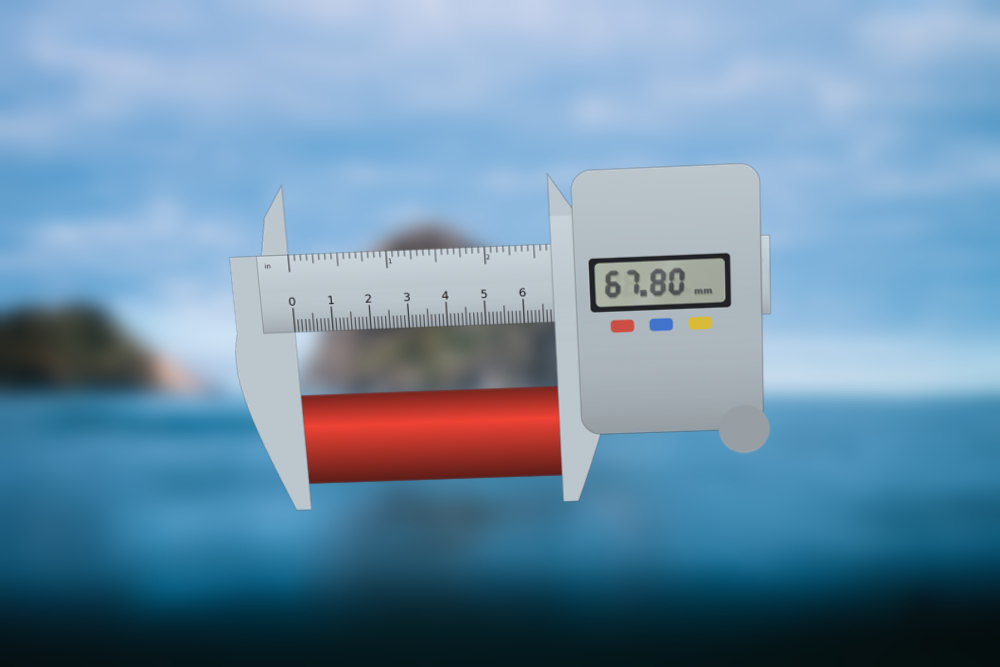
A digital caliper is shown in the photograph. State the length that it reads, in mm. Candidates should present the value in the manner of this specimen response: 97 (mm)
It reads 67.80 (mm)
